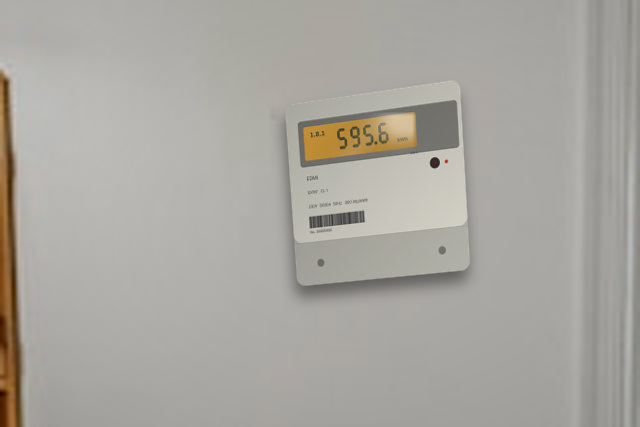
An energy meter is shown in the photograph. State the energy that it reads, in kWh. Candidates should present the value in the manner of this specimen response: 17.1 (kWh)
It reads 595.6 (kWh)
